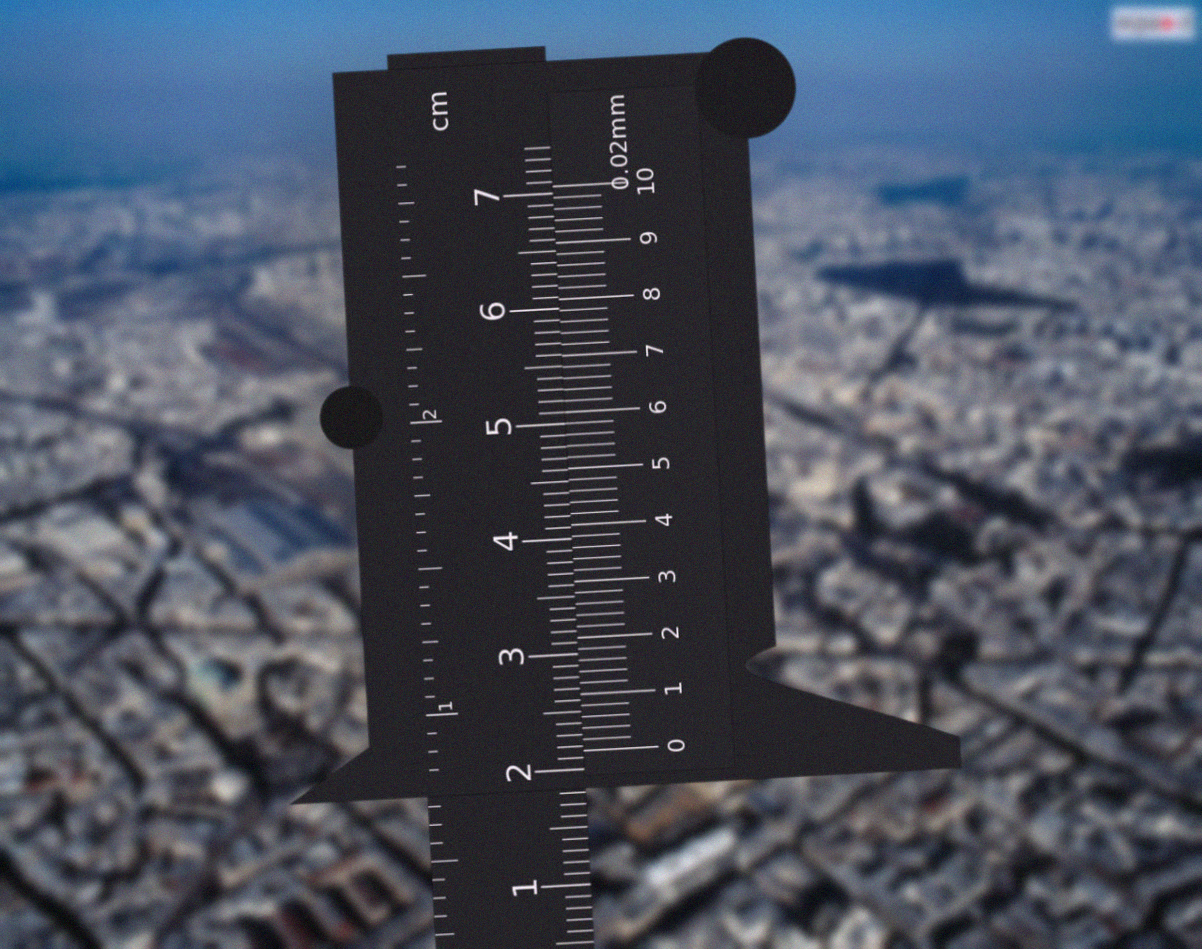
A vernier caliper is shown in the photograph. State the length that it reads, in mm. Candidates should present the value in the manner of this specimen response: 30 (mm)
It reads 21.6 (mm)
